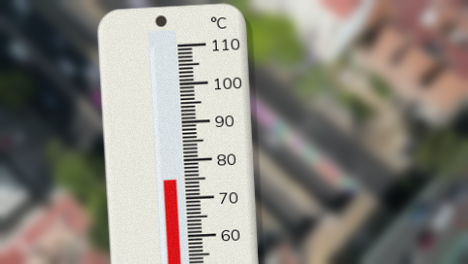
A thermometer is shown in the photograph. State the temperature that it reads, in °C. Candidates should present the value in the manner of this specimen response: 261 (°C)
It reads 75 (°C)
